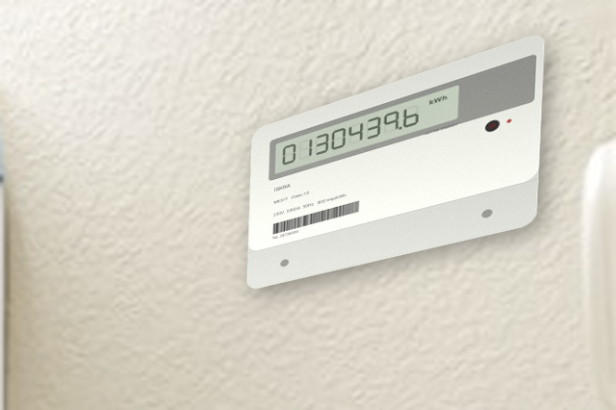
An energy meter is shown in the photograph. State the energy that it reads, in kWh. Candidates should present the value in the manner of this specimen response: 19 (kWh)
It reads 130439.6 (kWh)
